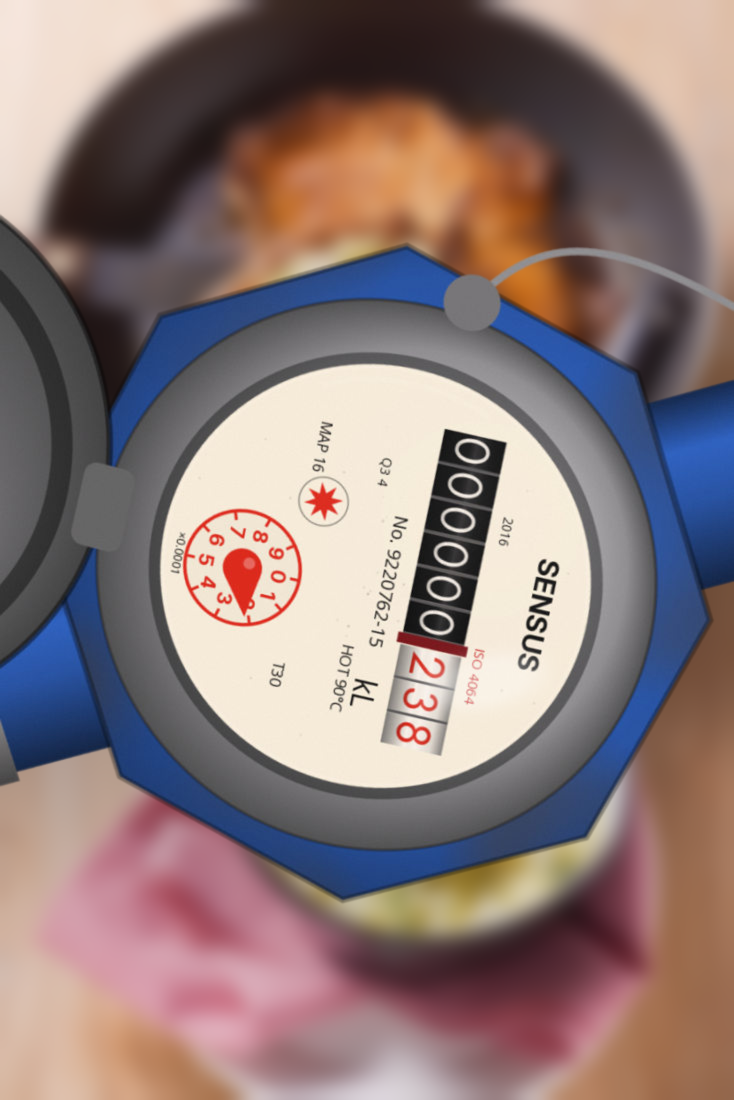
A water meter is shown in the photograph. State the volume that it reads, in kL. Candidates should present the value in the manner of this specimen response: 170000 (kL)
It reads 0.2382 (kL)
